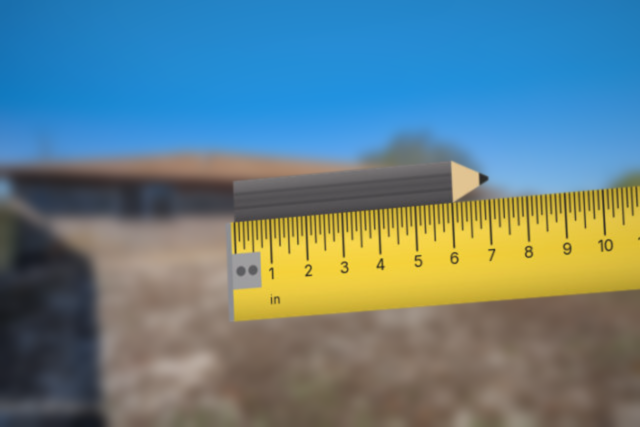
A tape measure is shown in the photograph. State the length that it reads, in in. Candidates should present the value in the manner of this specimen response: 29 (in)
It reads 7 (in)
